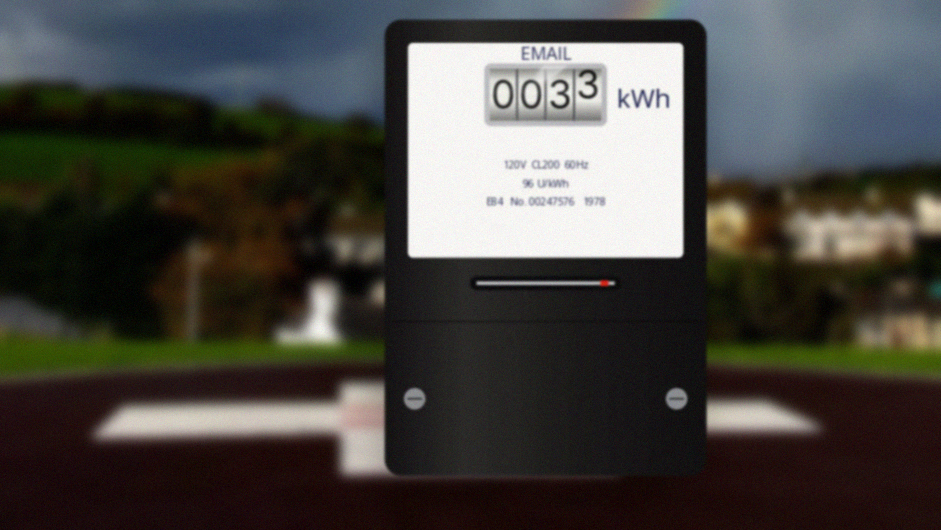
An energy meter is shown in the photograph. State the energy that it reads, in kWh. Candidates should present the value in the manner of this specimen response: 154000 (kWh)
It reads 33 (kWh)
